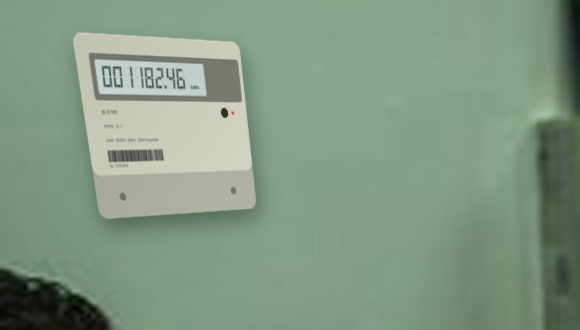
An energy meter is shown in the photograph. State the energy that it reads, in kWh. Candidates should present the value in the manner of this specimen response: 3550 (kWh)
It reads 1182.46 (kWh)
